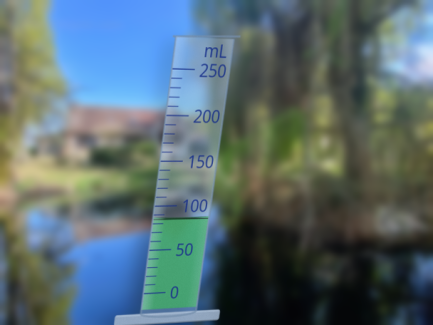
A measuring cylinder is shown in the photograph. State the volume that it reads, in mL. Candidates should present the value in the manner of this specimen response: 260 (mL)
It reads 85 (mL)
